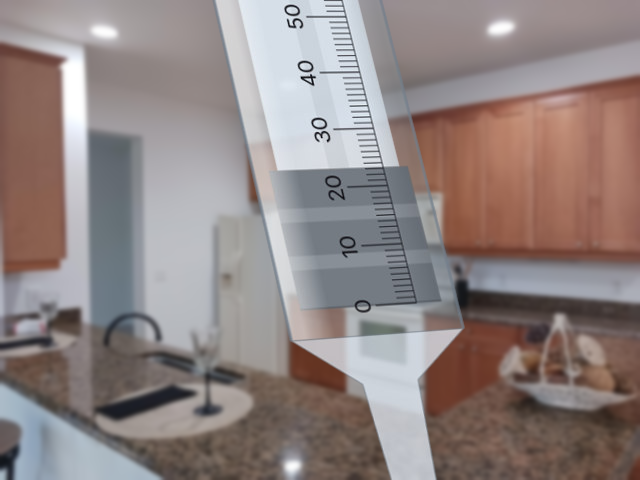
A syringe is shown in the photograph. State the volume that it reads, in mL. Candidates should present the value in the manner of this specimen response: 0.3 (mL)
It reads 0 (mL)
